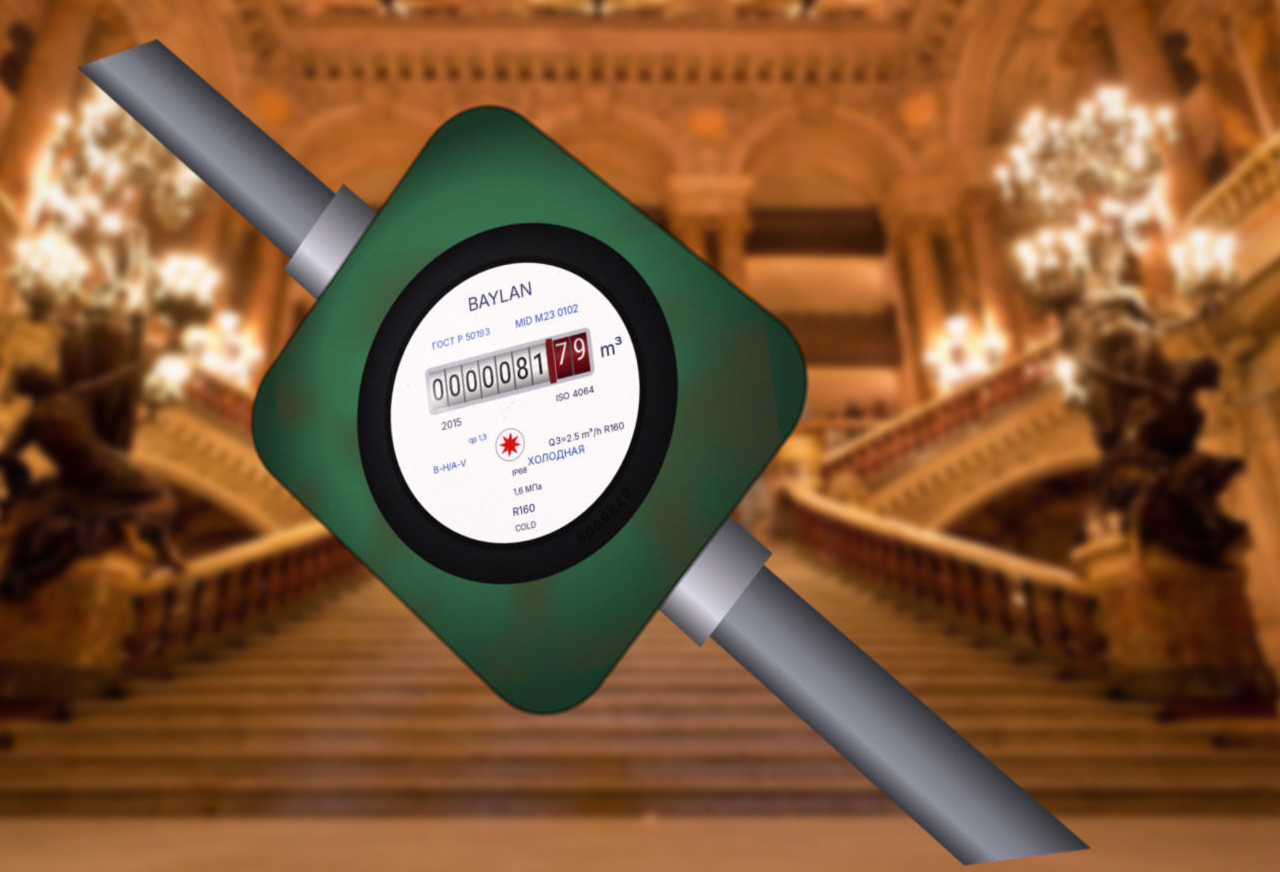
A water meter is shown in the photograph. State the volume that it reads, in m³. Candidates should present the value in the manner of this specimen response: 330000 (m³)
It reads 81.79 (m³)
